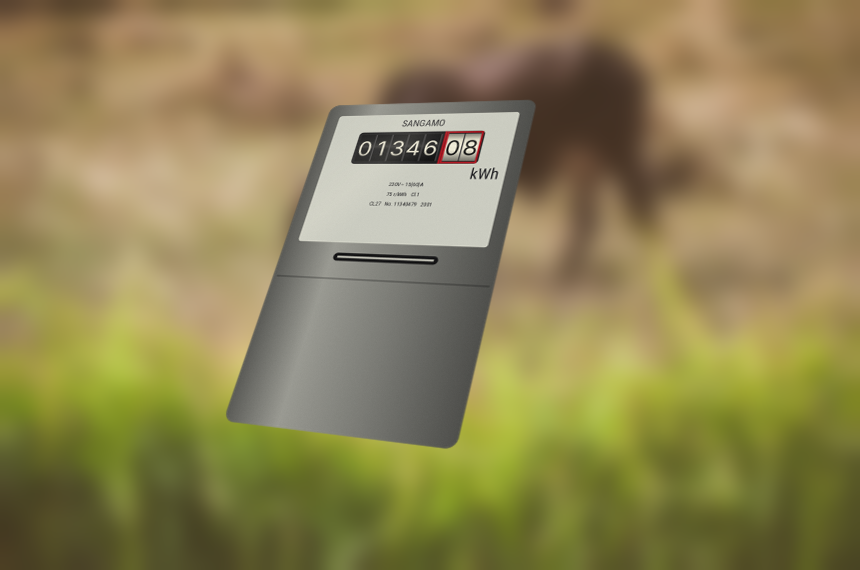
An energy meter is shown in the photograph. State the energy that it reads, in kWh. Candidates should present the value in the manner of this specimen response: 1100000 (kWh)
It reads 1346.08 (kWh)
